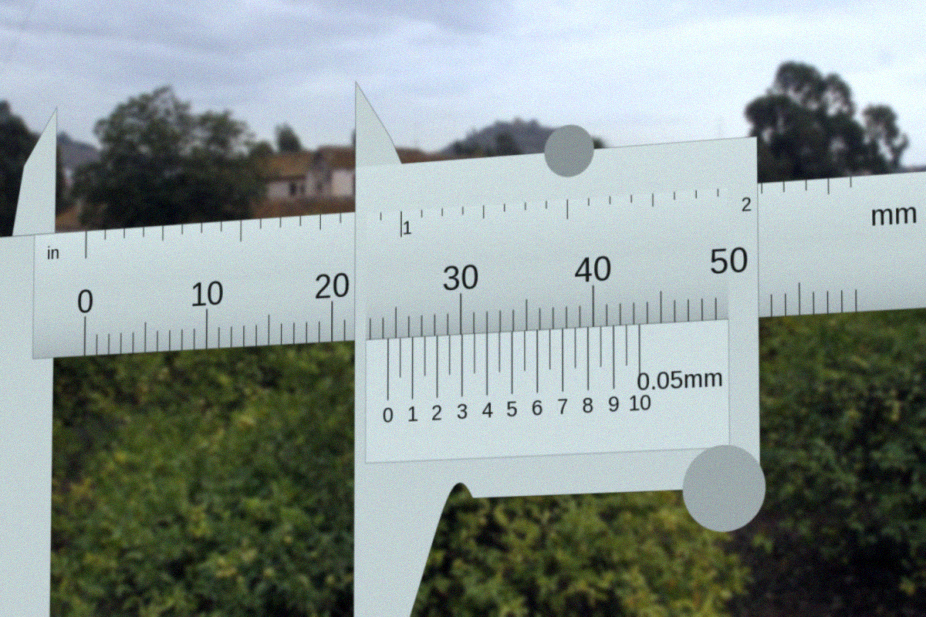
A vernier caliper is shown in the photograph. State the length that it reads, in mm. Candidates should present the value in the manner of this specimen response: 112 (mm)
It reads 24.4 (mm)
